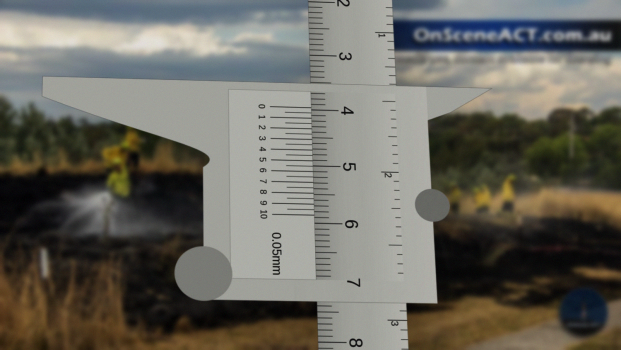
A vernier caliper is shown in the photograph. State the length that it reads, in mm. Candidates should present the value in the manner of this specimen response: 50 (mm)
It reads 39.6 (mm)
